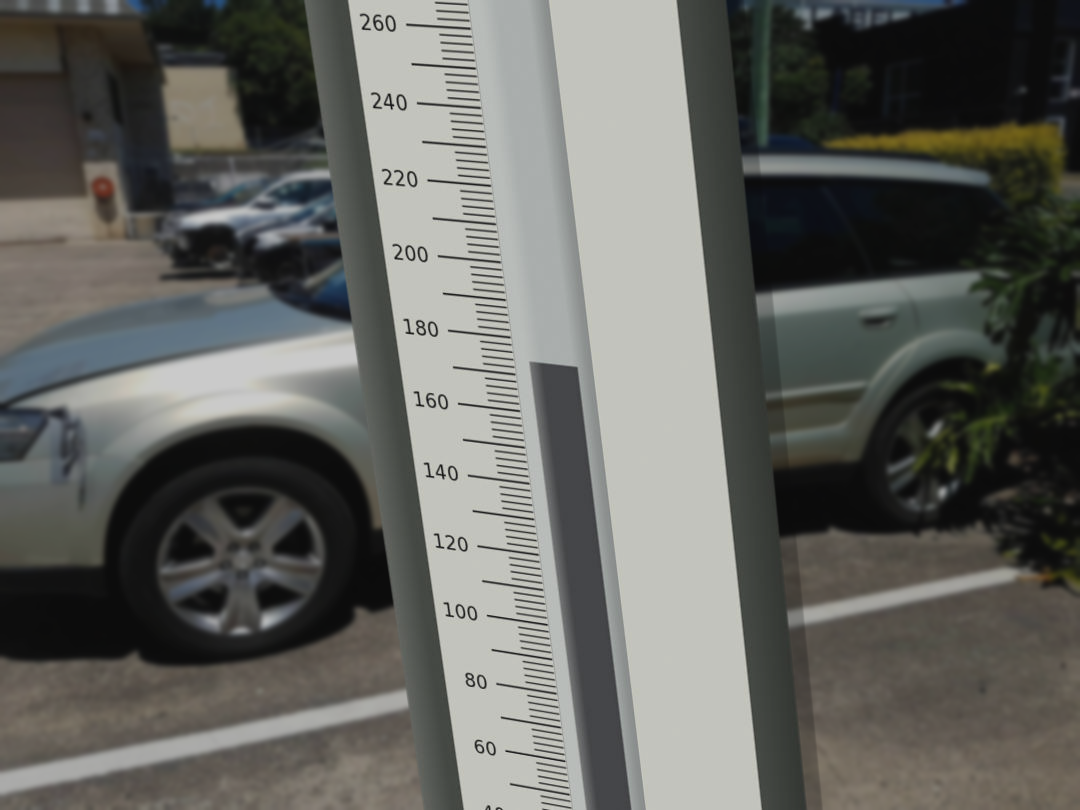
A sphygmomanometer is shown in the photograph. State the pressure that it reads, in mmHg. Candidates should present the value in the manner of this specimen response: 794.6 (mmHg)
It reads 174 (mmHg)
